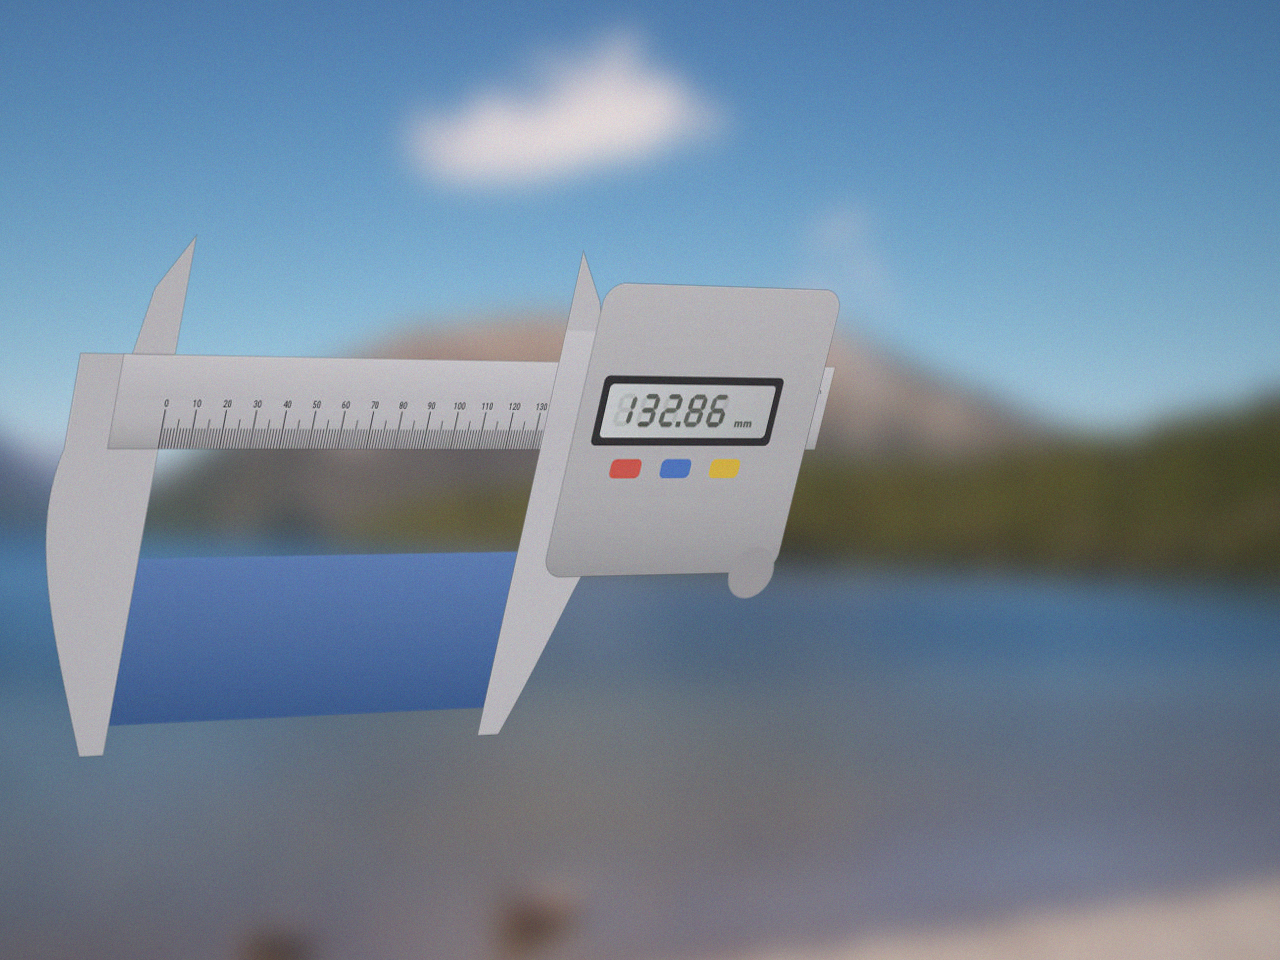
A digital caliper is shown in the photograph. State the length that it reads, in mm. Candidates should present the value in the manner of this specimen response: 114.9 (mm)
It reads 132.86 (mm)
